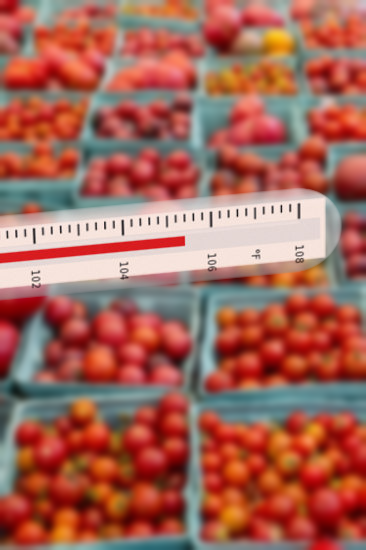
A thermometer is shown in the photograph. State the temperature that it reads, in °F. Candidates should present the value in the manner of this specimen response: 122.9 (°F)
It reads 105.4 (°F)
